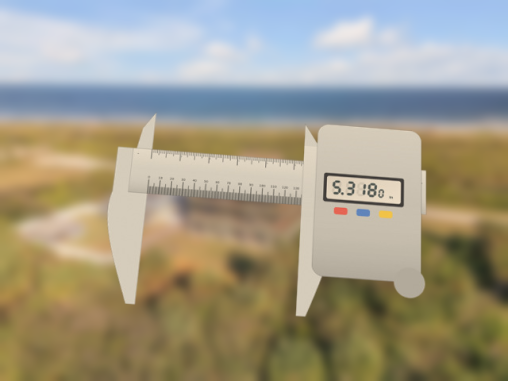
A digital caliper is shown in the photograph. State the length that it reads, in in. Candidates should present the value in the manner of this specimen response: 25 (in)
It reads 5.3180 (in)
